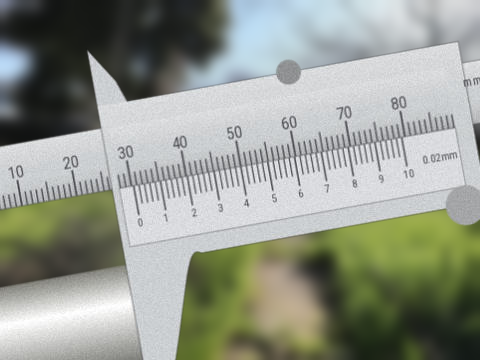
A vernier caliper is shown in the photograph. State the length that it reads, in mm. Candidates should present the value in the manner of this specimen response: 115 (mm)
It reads 30.4 (mm)
